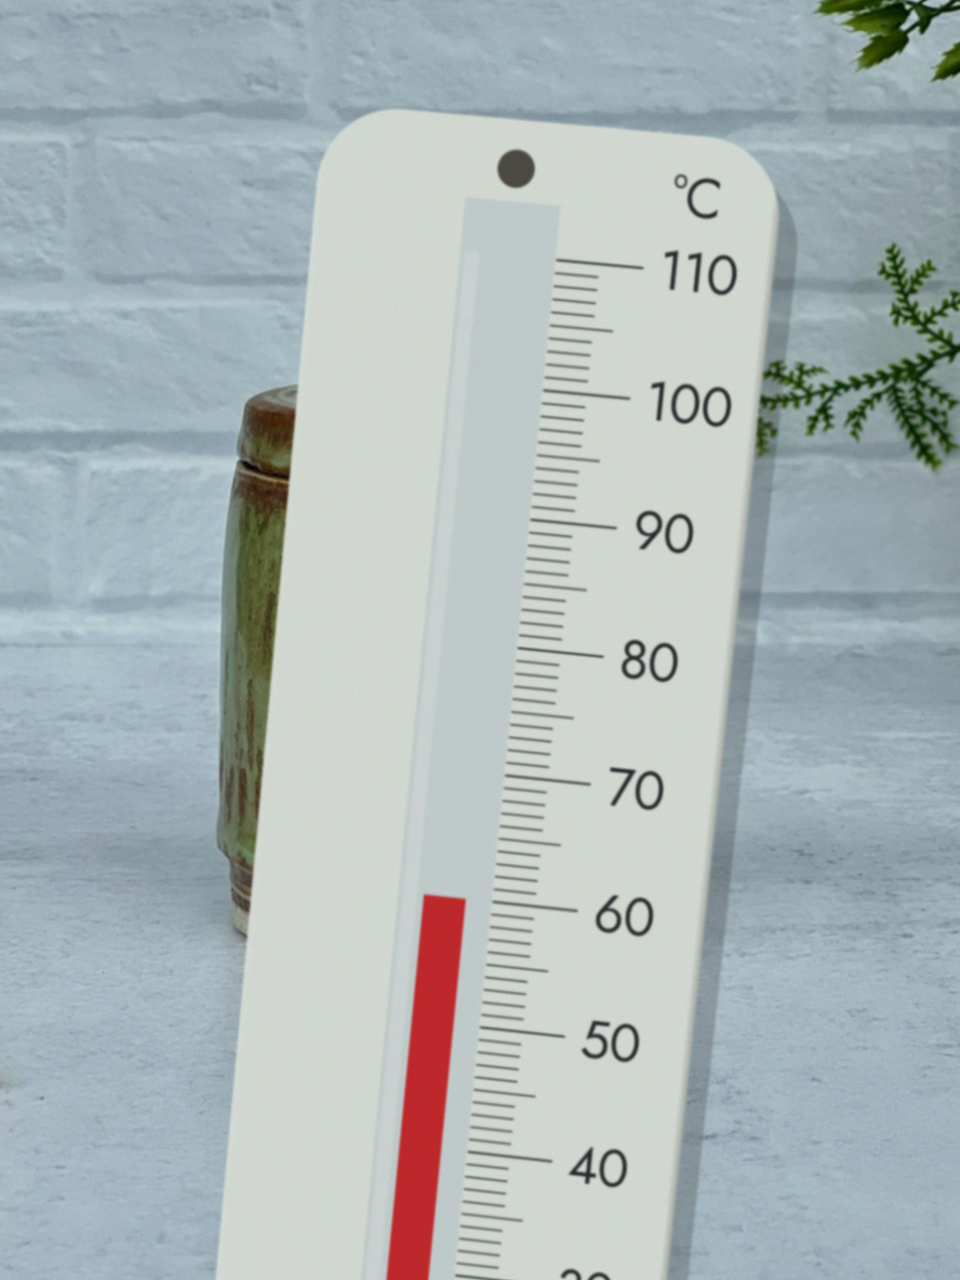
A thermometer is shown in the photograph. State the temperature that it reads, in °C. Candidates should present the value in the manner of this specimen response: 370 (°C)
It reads 60 (°C)
